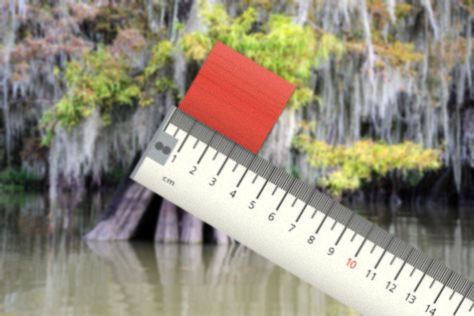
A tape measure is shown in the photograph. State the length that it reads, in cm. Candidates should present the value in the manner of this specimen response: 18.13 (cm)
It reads 4 (cm)
